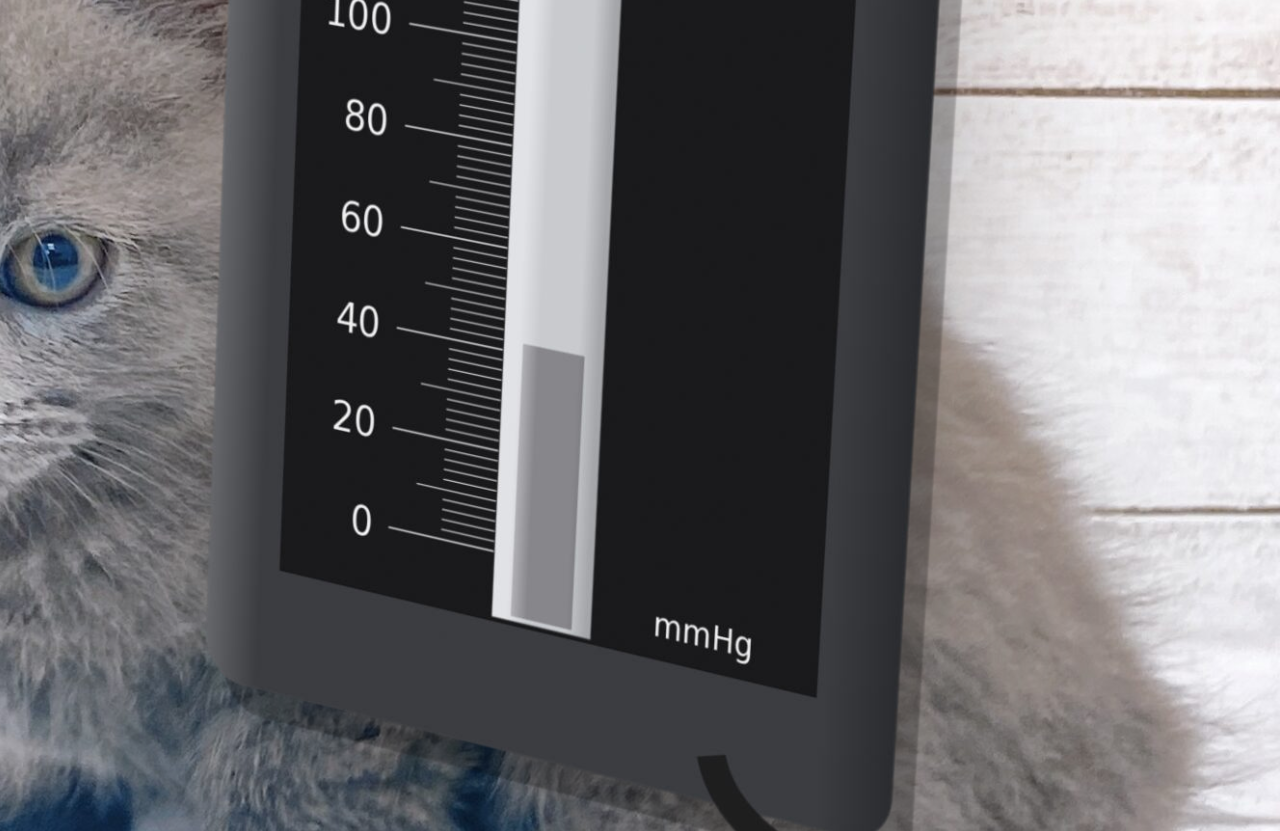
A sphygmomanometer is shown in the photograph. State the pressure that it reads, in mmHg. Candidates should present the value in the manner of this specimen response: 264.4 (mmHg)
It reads 42 (mmHg)
